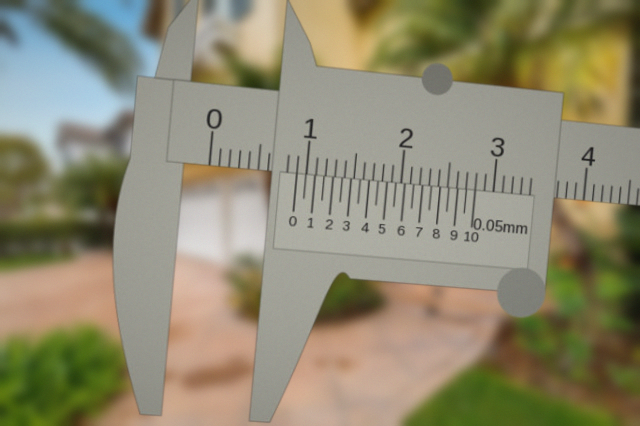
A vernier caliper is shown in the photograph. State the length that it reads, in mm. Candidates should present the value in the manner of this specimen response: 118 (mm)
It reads 9.0 (mm)
